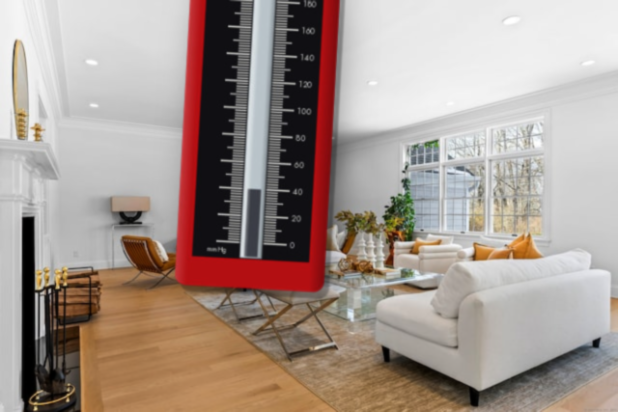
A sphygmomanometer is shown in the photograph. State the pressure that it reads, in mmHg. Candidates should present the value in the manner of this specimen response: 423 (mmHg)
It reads 40 (mmHg)
